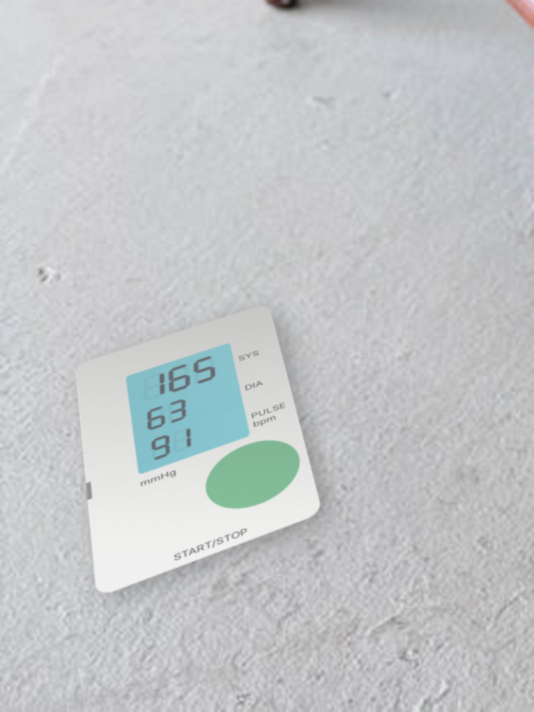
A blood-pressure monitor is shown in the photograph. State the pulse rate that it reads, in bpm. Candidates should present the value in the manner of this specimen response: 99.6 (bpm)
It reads 91 (bpm)
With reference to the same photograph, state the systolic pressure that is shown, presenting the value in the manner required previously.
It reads 165 (mmHg)
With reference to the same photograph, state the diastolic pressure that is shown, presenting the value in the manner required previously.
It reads 63 (mmHg)
